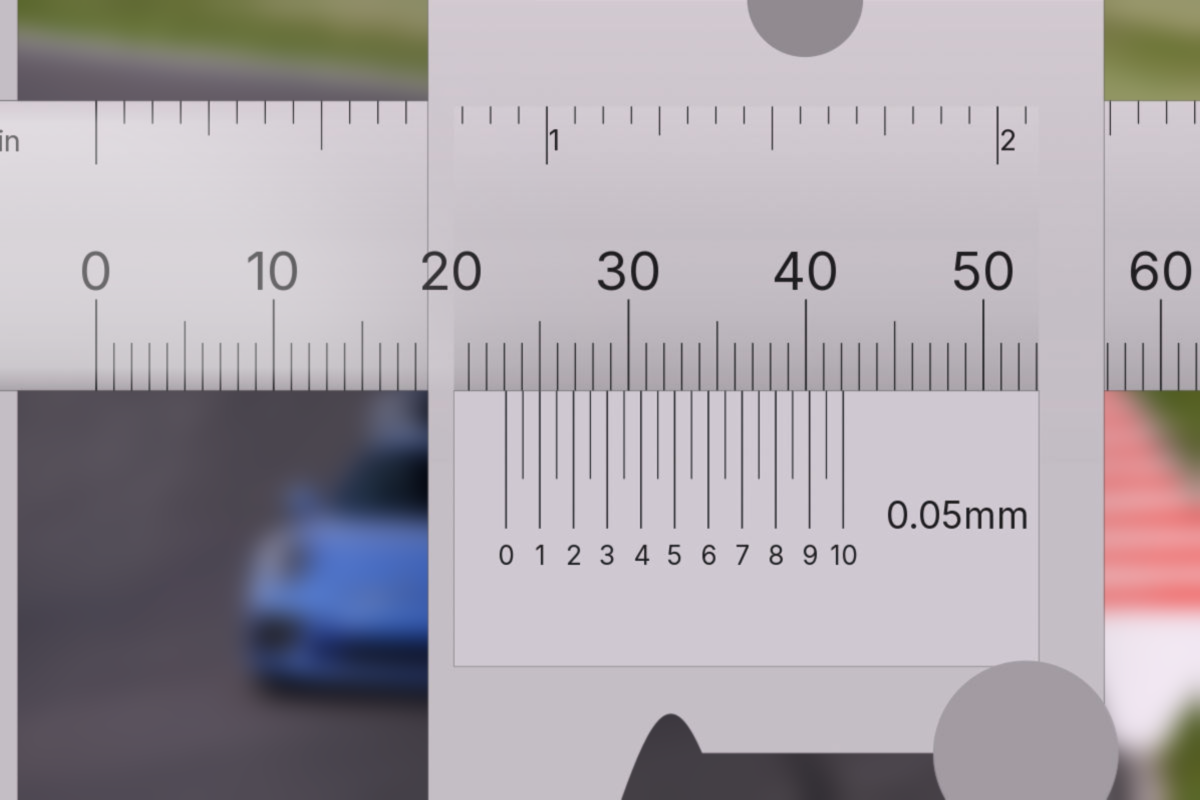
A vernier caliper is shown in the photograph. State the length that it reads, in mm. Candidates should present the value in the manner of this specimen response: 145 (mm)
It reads 23.1 (mm)
